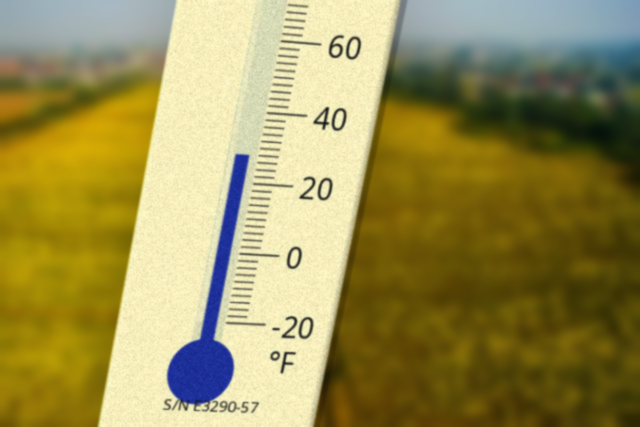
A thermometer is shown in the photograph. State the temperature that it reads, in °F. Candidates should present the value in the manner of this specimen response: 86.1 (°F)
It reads 28 (°F)
